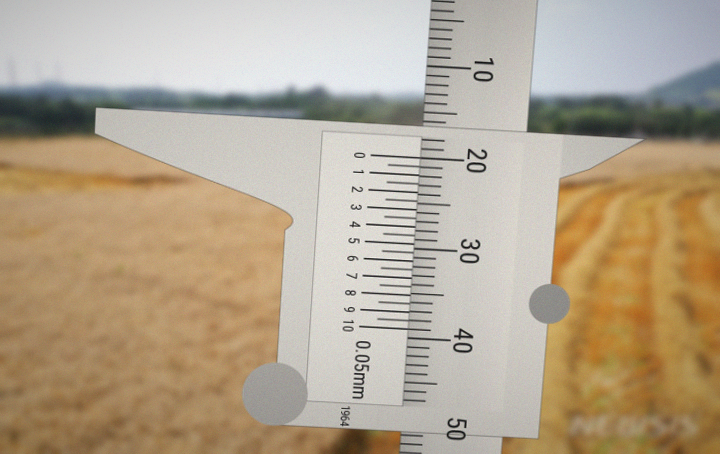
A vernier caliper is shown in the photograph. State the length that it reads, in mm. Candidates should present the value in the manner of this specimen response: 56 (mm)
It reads 20.0 (mm)
